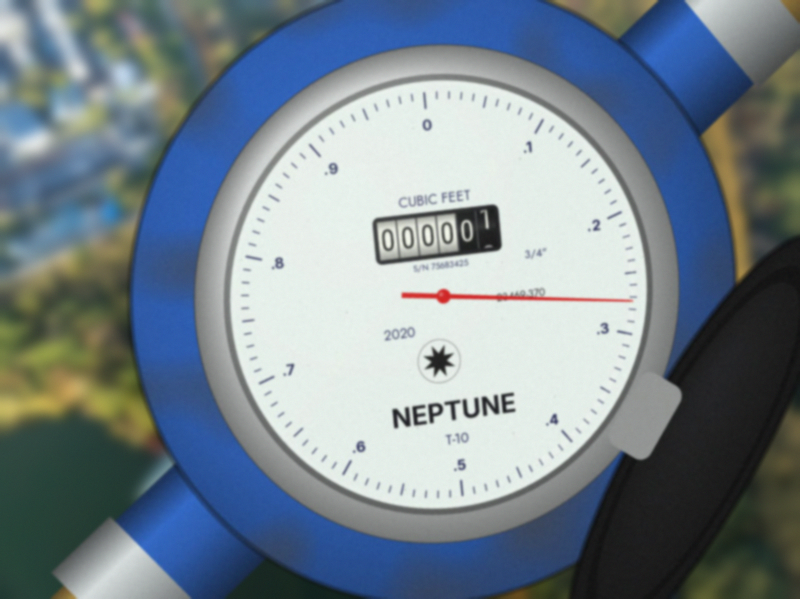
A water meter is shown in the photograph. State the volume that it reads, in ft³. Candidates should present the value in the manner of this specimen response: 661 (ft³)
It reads 1.27 (ft³)
